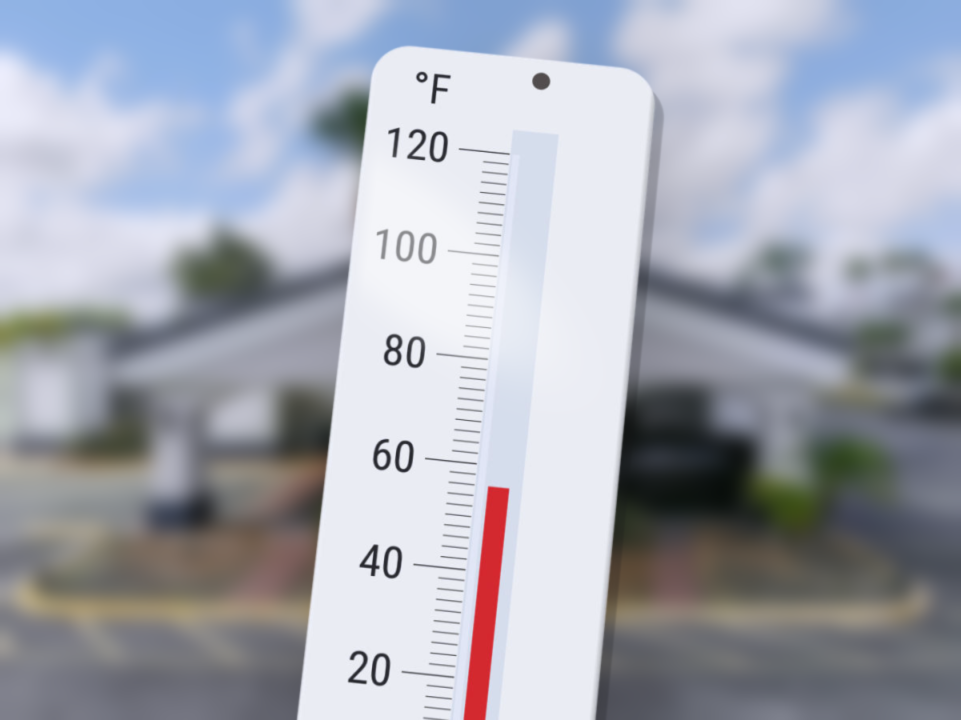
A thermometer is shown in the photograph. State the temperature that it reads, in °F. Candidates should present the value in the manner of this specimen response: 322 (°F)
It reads 56 (°F)
